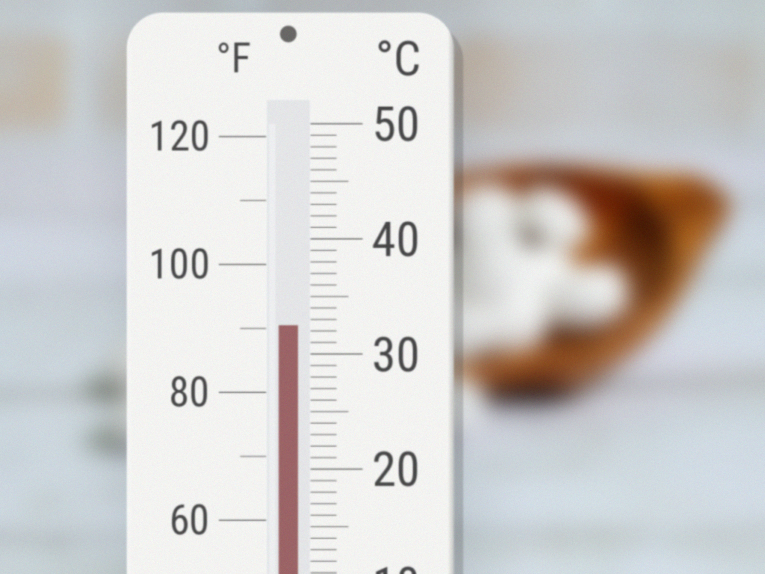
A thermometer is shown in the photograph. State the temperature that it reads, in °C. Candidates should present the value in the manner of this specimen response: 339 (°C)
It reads 32.5 (°C)
